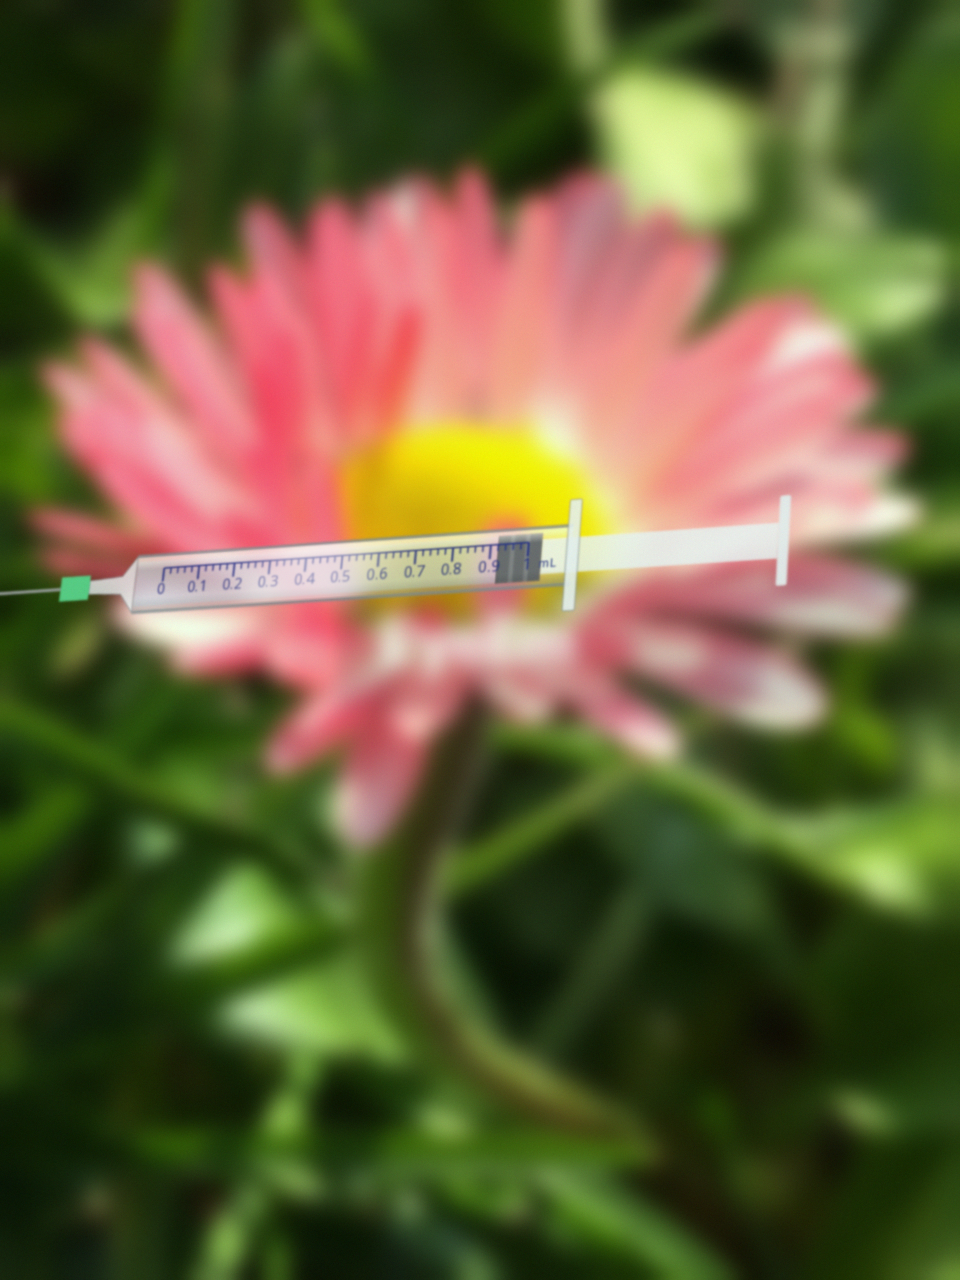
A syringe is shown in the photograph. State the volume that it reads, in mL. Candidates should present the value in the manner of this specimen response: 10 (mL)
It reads 0.92 (mL)
